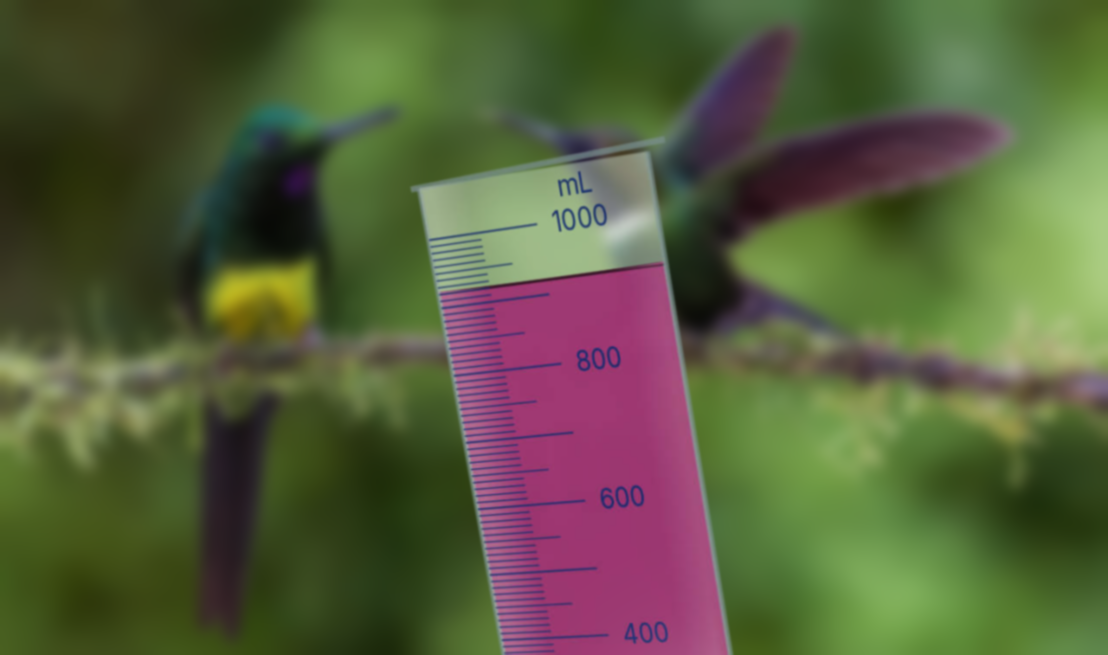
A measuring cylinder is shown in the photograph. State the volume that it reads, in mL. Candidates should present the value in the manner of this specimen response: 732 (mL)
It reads 920 (mL)
